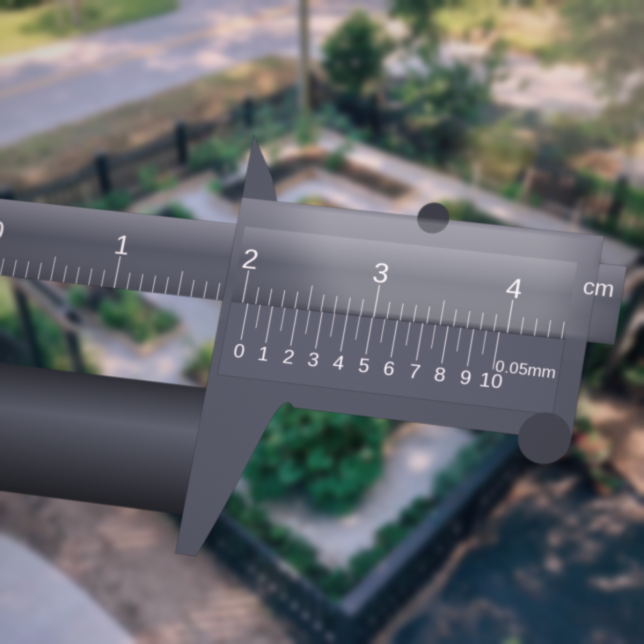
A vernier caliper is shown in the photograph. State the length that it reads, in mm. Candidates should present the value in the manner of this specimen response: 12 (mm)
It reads 20.4 (mm)
